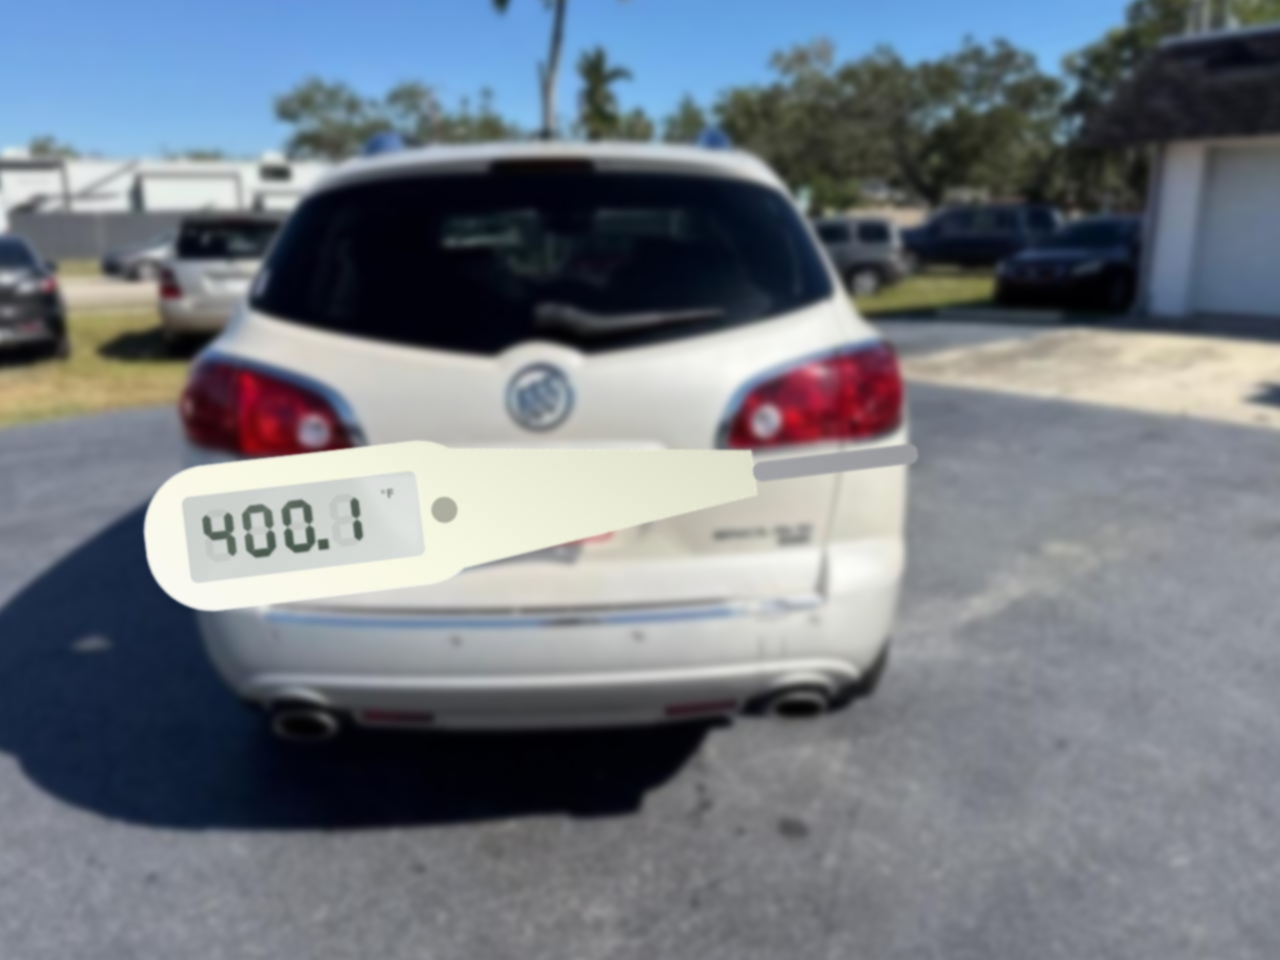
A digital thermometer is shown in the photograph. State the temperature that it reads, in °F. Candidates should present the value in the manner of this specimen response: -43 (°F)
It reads 400.1 (°F)
